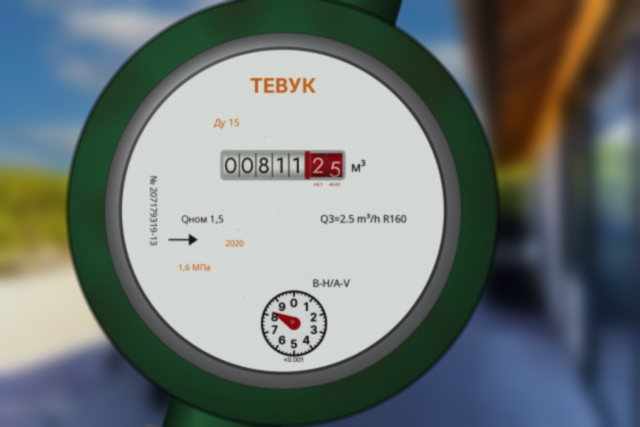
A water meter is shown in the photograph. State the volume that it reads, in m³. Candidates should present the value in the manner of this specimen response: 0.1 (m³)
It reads 811.248 (m³)
